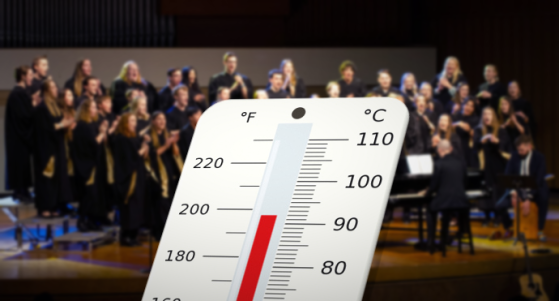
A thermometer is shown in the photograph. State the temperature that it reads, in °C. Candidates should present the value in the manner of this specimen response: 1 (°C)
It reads 92 (°C)
